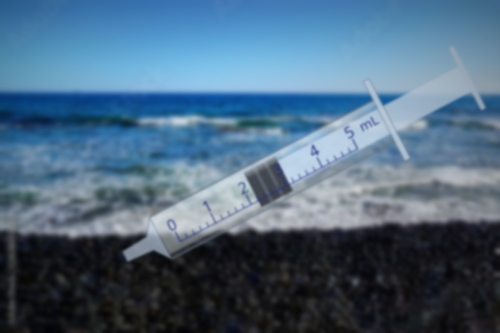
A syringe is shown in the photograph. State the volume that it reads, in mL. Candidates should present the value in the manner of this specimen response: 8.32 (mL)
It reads 2.2 (mL)
